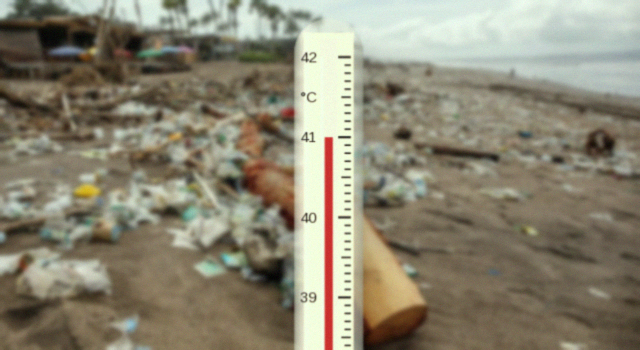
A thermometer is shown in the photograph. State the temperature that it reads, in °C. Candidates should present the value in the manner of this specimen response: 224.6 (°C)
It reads 41 (°C)
